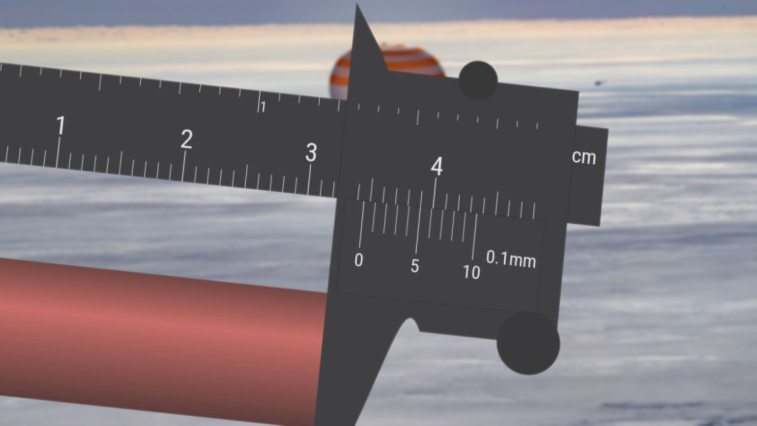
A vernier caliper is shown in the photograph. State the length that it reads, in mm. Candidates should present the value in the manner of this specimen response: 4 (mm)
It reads 34.5 (mm)
